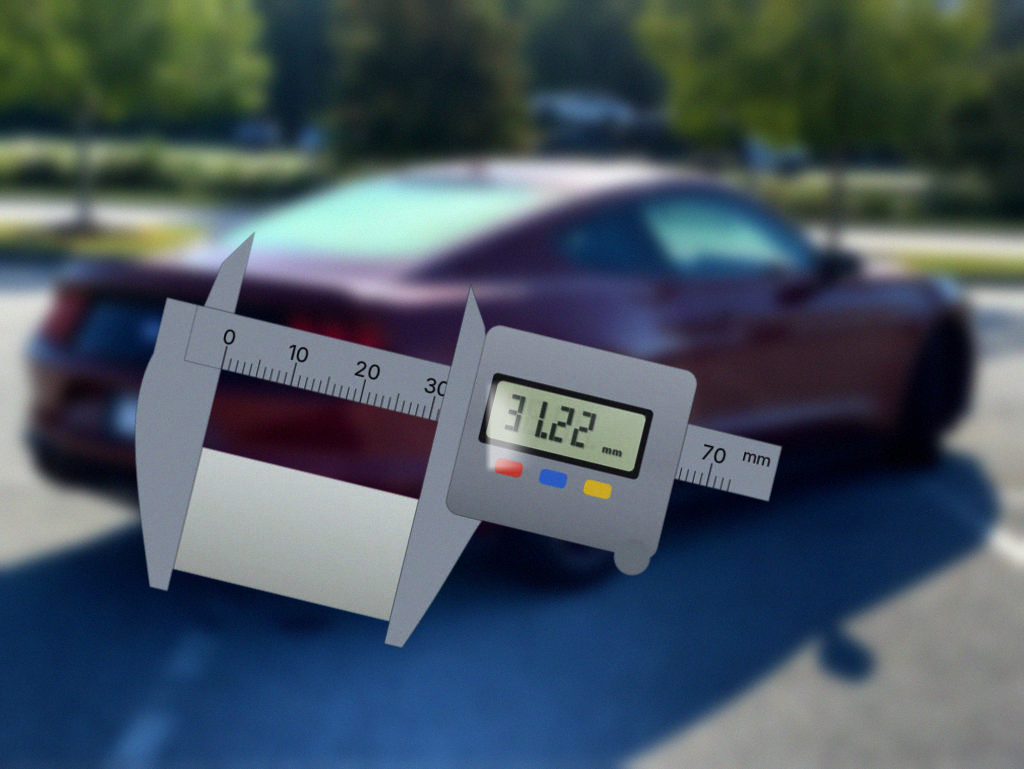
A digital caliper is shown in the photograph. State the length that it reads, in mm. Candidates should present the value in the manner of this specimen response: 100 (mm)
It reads 31.22 (mm)
